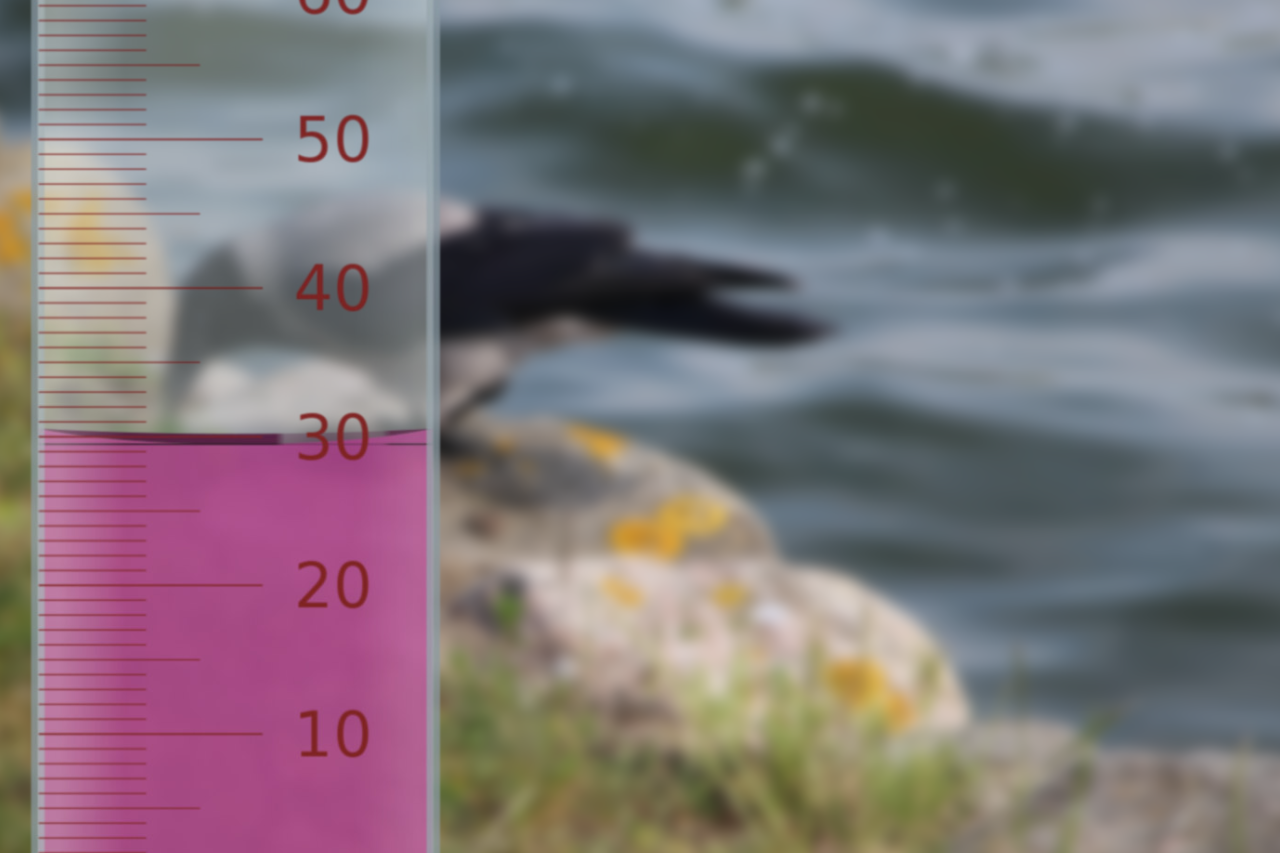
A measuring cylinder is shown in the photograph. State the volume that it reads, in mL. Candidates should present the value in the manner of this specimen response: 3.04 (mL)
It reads 29.5 (mL)
